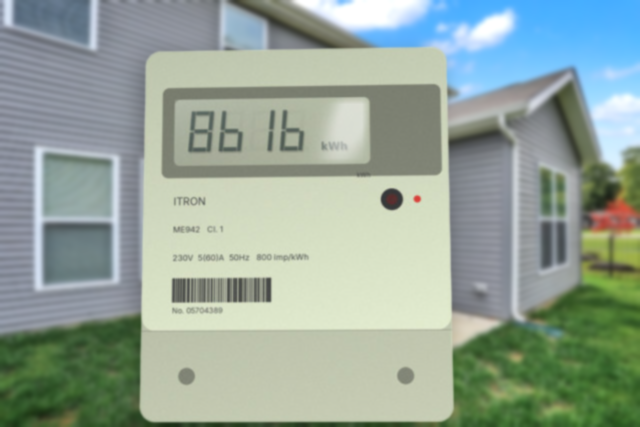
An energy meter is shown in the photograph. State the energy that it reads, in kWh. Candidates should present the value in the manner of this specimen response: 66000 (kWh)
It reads 8616 (kWh)
